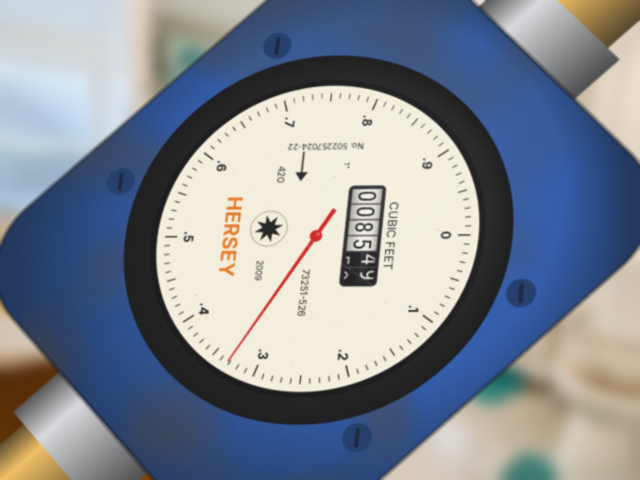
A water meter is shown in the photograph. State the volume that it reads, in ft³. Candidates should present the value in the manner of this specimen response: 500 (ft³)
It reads 8549.33 (ft³)
